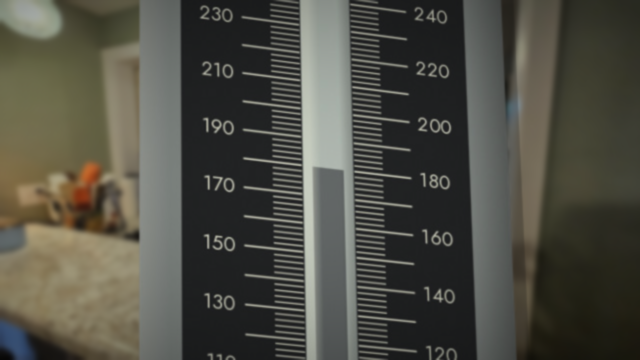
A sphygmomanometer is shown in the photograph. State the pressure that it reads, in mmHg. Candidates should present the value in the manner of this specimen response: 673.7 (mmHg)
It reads 180 (mmHg)
